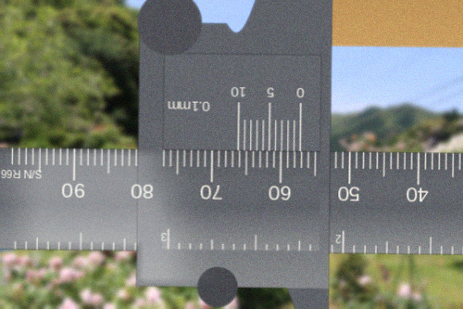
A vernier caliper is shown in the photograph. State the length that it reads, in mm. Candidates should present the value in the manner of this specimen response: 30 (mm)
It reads 57.2 (mm)
